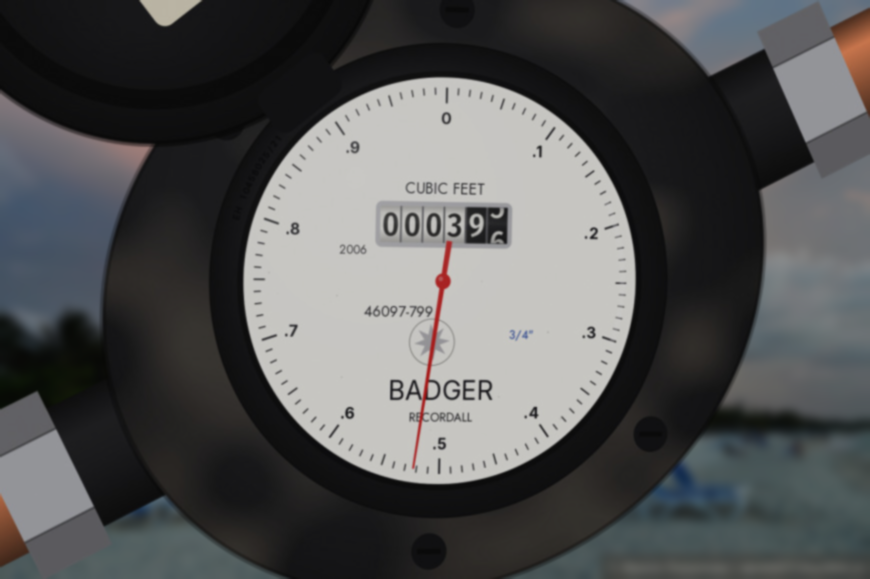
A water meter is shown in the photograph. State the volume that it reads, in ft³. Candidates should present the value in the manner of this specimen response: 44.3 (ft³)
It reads 395.52 (ft³)
